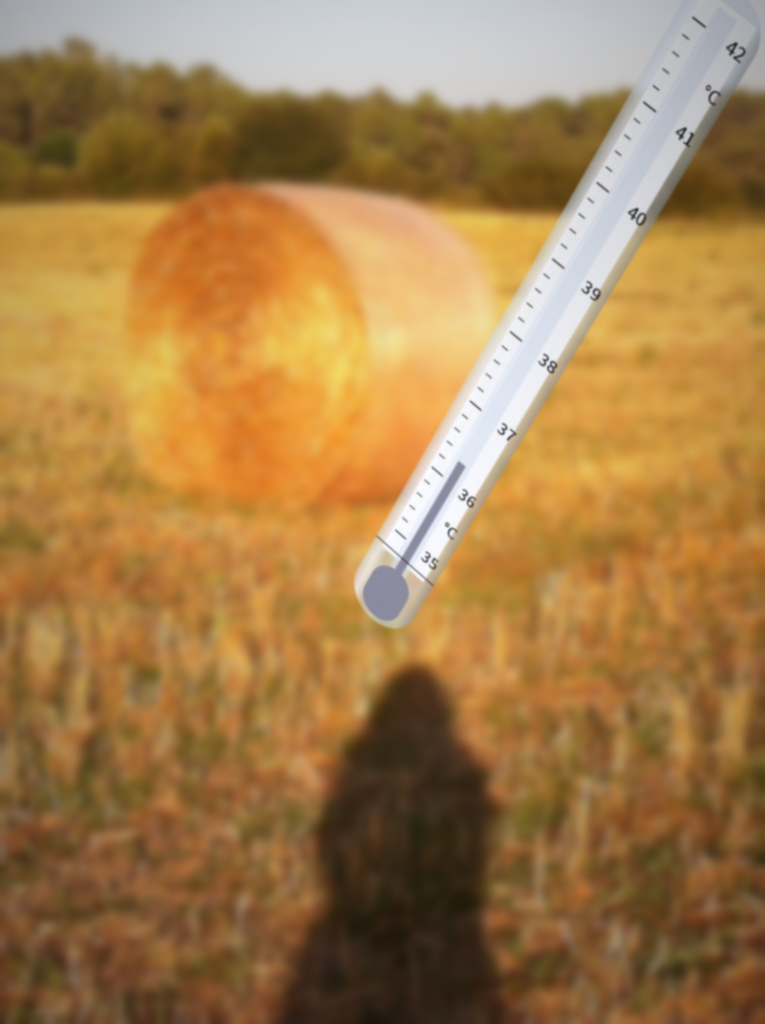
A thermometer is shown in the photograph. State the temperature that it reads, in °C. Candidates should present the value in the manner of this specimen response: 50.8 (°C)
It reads 36.3 (°C)
